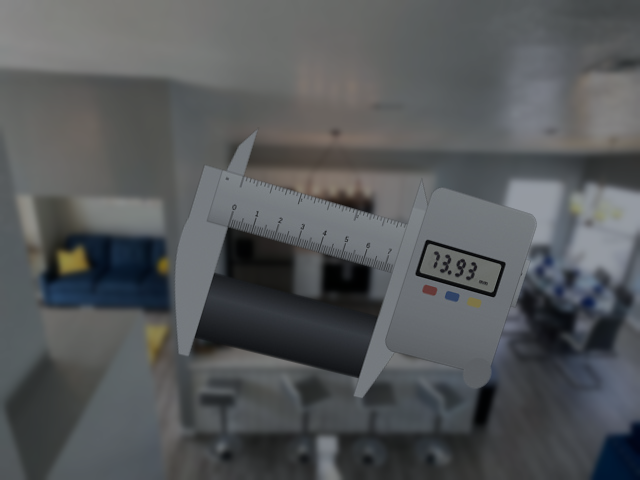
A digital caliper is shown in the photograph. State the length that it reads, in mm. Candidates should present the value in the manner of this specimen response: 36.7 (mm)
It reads 73.93 (mm)
